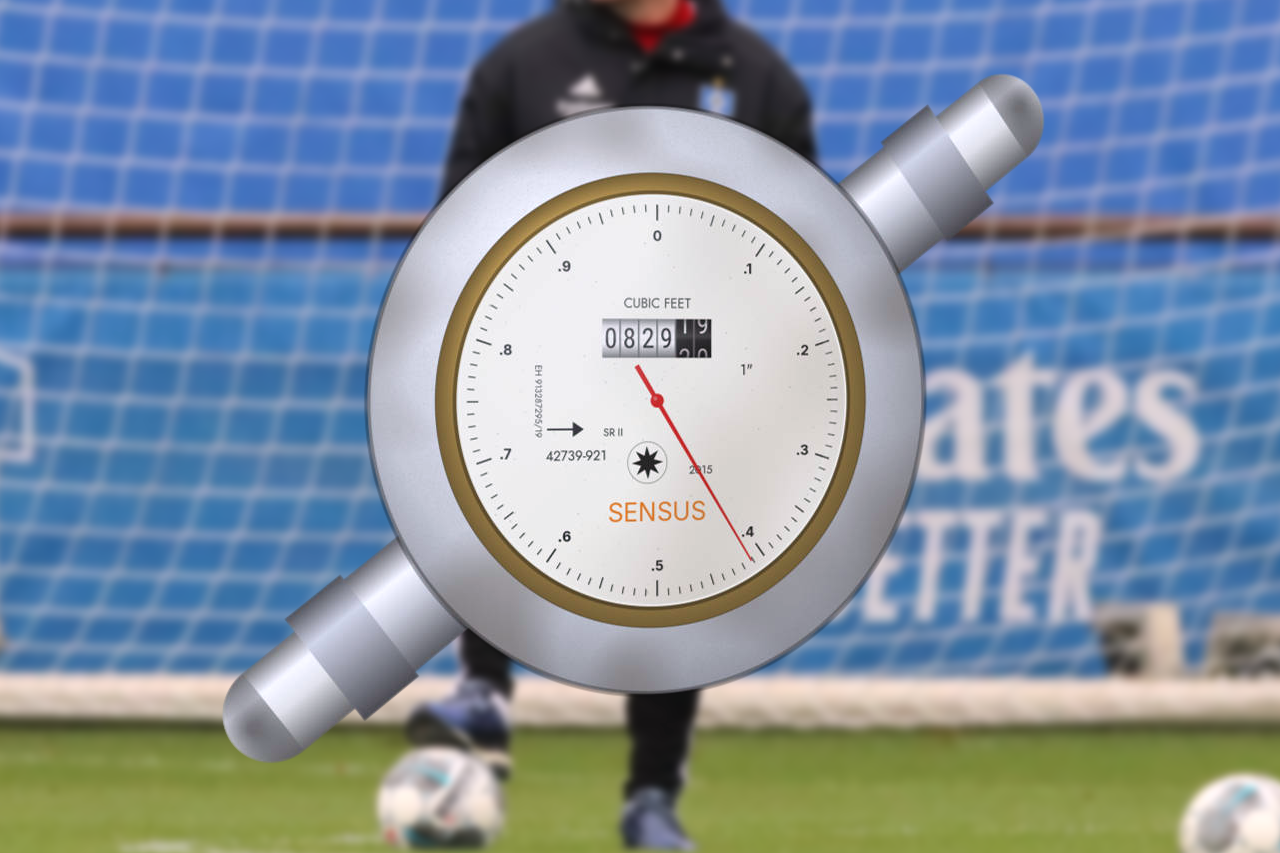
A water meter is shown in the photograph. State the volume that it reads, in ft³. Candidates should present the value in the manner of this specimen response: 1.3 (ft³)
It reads 82919.41 (ft³)
